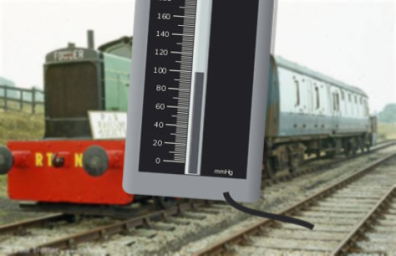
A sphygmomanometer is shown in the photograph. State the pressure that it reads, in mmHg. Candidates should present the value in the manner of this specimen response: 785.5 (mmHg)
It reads 100 (mmHg)
